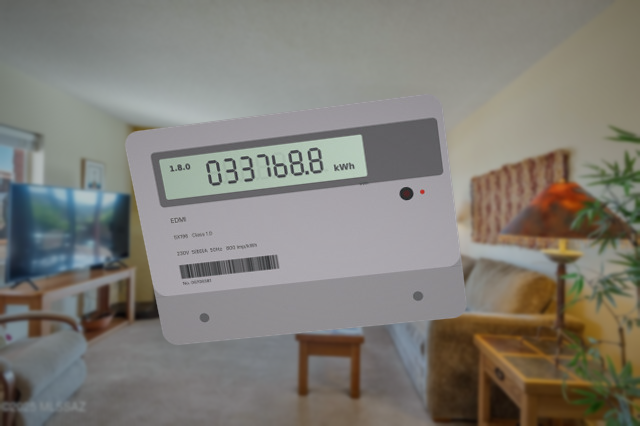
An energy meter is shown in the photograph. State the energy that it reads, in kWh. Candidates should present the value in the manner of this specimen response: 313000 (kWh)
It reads 33768.8 (kWh)
